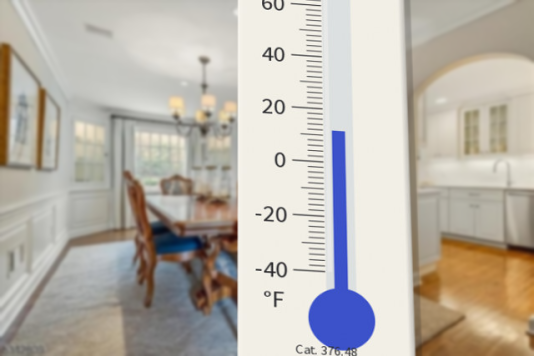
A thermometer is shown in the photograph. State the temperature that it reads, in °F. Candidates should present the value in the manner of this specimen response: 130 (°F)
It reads 12 (°F)
